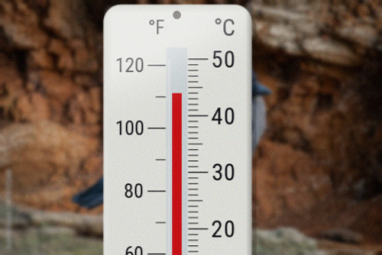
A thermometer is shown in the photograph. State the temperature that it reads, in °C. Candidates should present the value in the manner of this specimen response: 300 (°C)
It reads 44 (°C)
